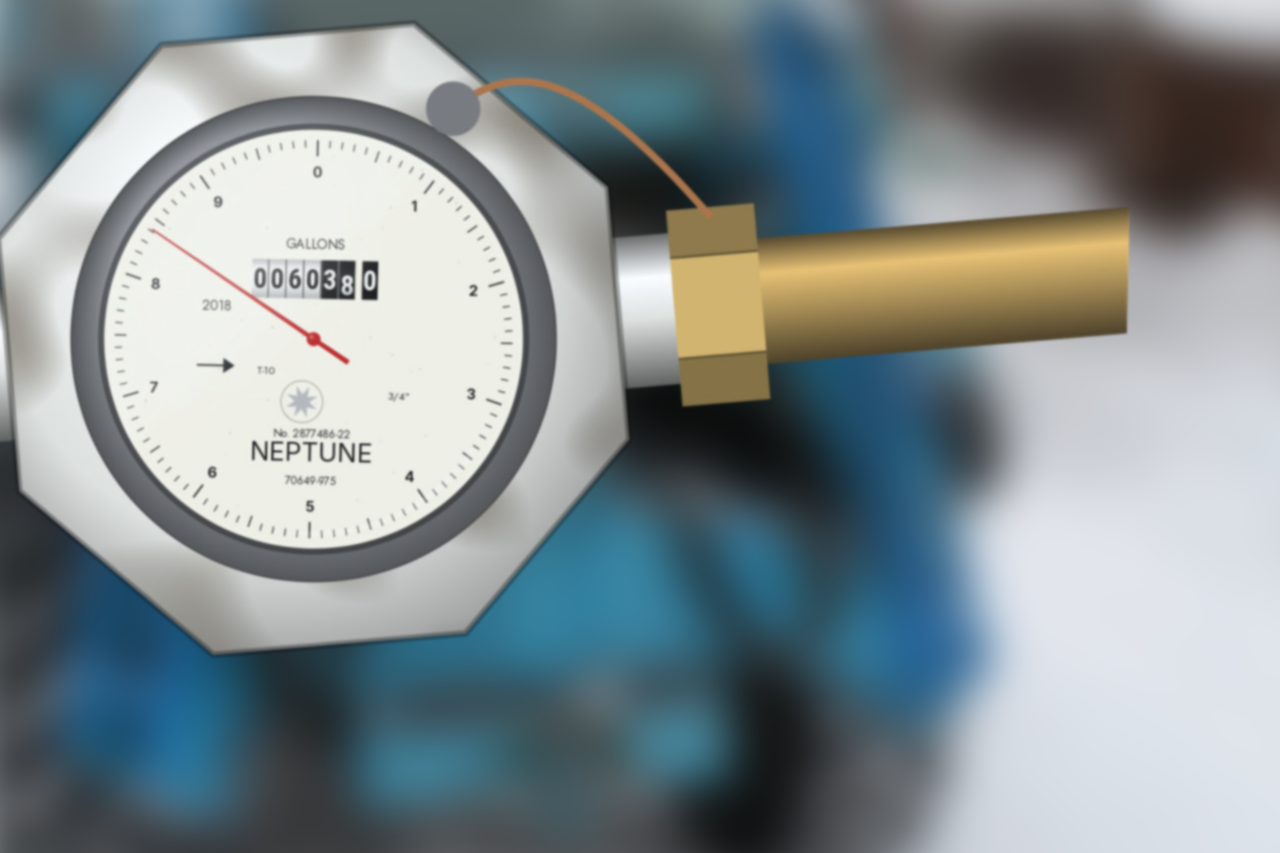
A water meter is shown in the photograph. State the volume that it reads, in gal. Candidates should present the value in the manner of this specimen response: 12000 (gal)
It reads 60378.4 (gal)
